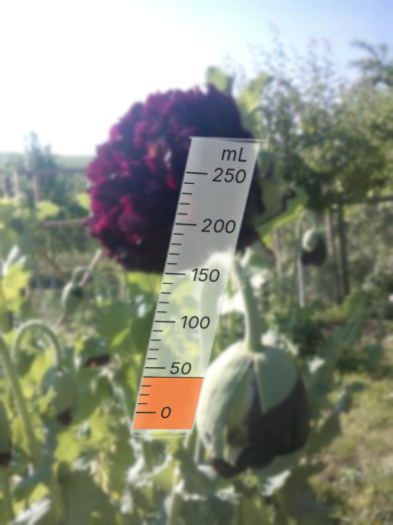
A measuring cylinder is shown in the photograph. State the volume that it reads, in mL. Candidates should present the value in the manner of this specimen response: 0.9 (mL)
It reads 40 (mL)
